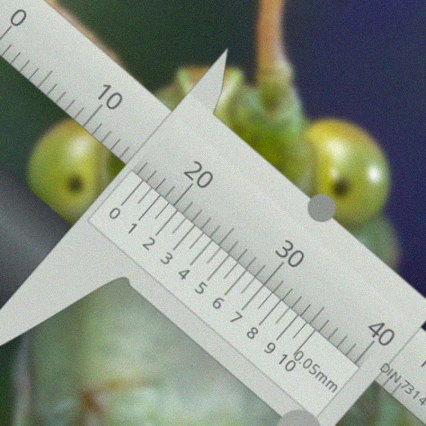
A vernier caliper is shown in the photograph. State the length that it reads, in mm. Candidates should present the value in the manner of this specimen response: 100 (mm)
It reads 16.7 (mm)
